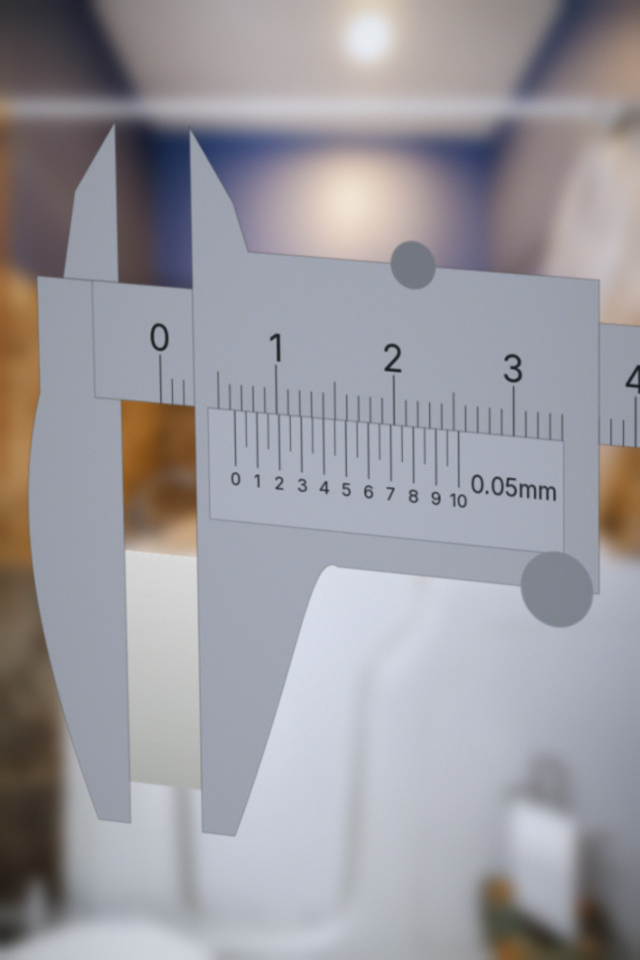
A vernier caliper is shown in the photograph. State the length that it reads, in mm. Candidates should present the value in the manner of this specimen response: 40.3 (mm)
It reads 6.4 (mm)
